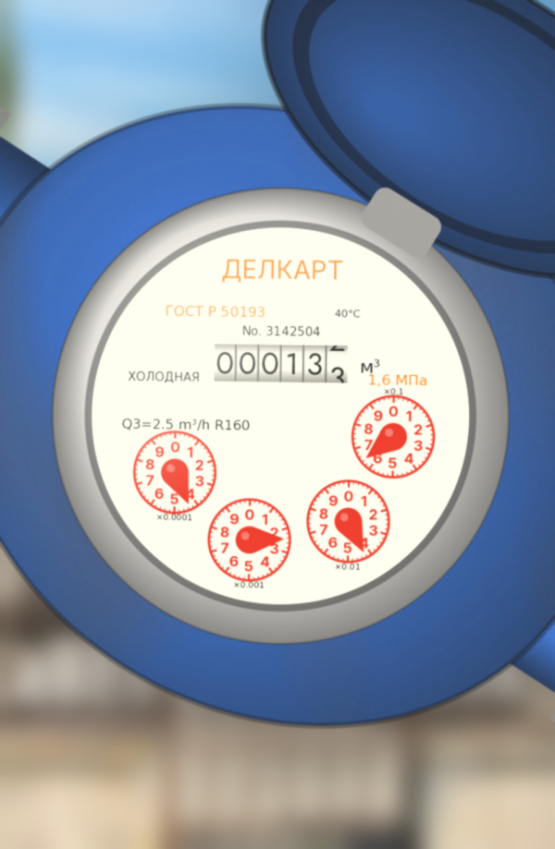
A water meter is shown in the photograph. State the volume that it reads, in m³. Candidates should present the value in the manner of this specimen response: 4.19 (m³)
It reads 132.6424 (m³)
